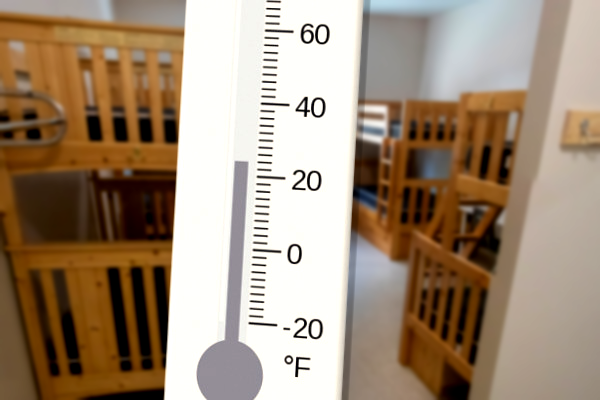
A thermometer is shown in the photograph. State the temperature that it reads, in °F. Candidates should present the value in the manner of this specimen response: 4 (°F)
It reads 24 (°F)
